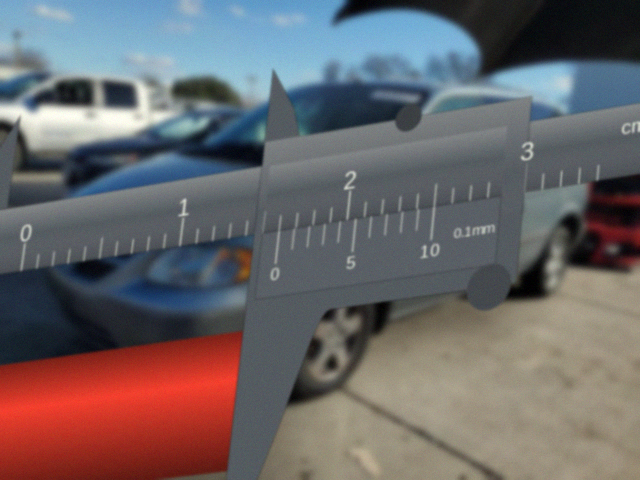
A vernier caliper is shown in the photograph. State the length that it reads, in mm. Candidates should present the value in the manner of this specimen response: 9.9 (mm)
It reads 16.0 (mm)
